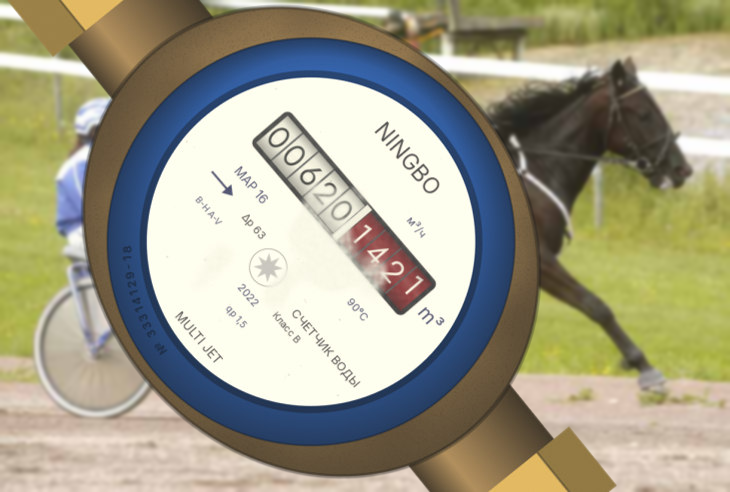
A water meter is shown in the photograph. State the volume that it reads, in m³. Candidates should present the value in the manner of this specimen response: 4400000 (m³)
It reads 620.1421 (m³)
